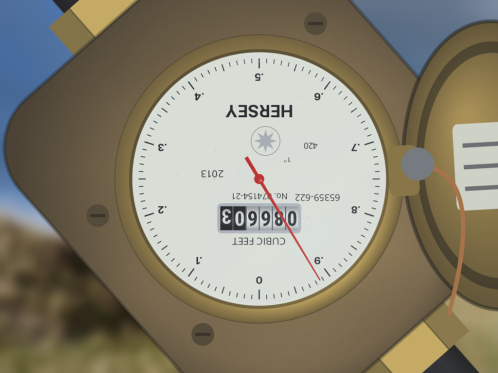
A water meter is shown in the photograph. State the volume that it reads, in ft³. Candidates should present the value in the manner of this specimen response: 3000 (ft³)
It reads 86602.91 (ft³)
